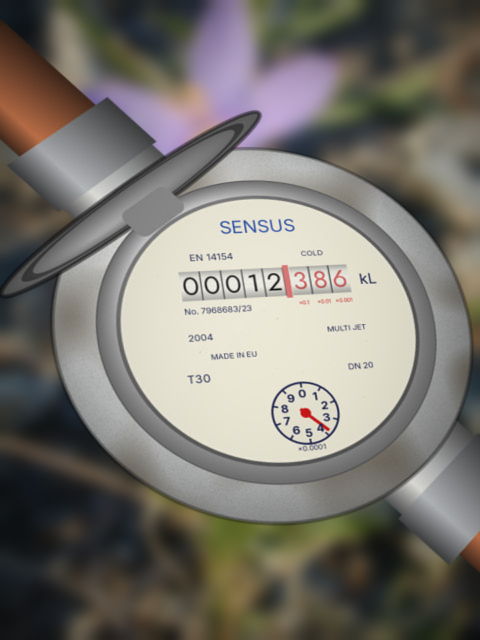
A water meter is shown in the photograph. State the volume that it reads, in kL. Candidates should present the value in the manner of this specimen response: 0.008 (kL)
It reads 12.3863 (kL)
